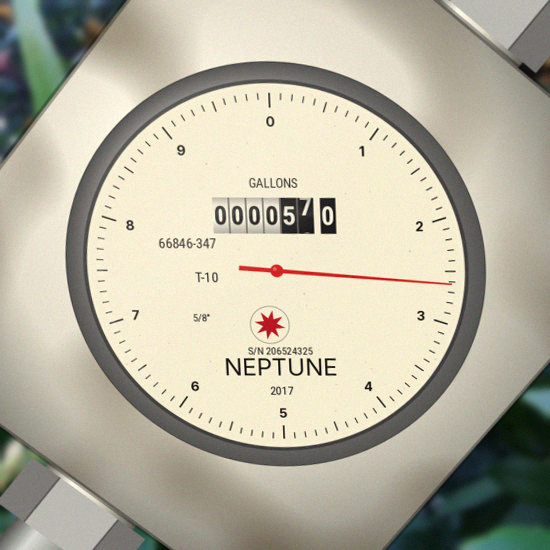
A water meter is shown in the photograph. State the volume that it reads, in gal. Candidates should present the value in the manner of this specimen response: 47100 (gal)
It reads 572.6 (gal)
